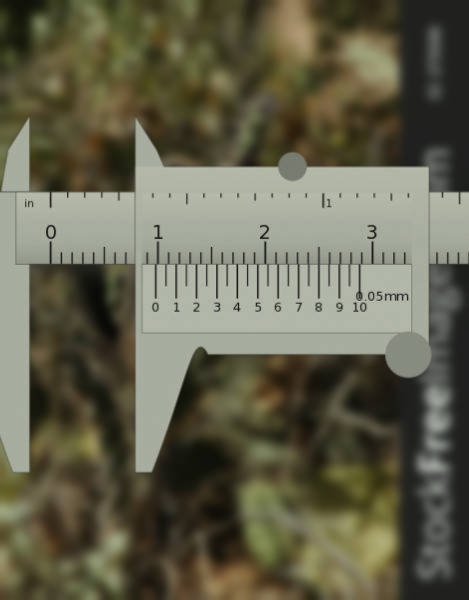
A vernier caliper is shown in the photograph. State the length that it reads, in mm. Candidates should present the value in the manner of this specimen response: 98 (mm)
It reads 9.8 (mm)
